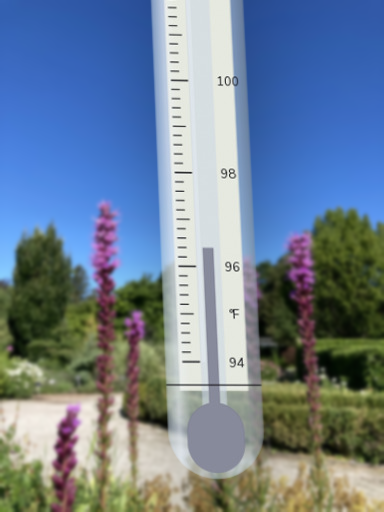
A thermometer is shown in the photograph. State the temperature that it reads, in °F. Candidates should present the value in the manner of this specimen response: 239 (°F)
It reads 96.4 (°F)
